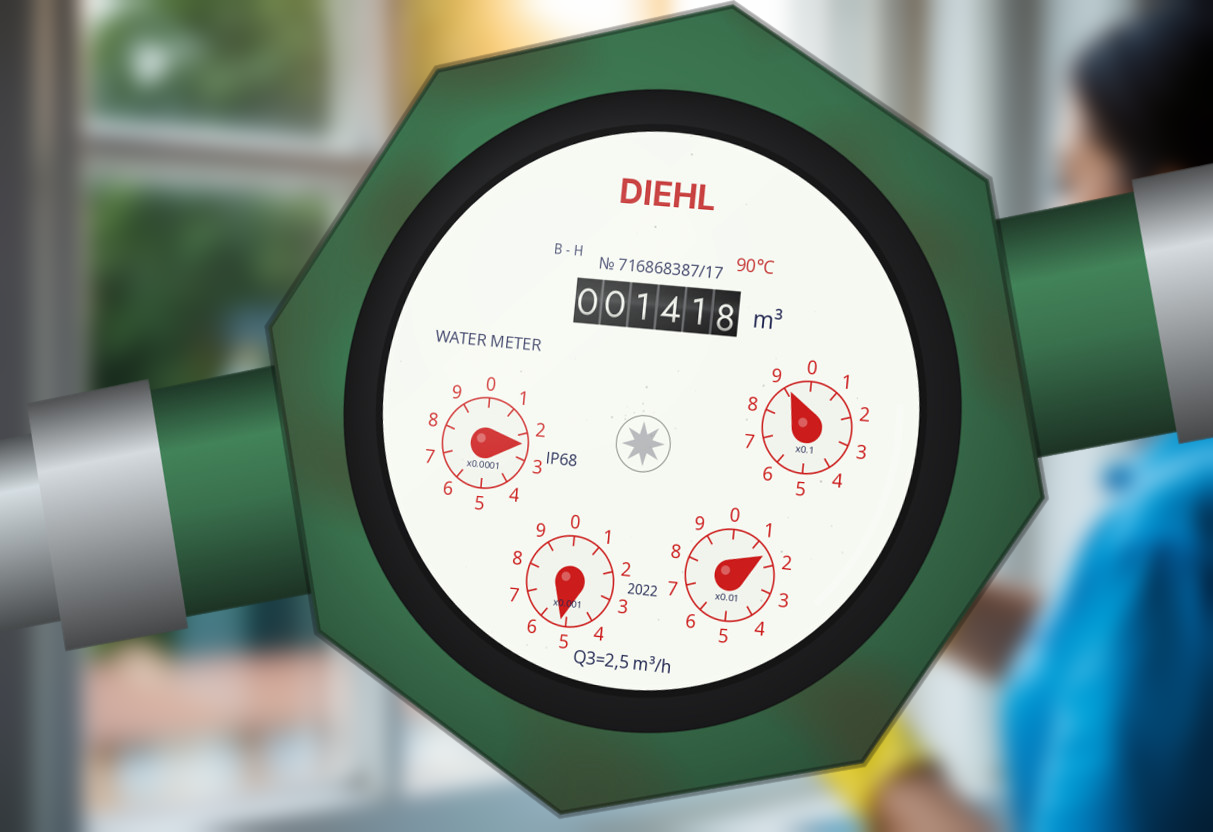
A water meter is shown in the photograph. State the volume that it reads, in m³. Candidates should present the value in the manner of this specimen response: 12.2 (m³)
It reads 1417.9152 (m³)
